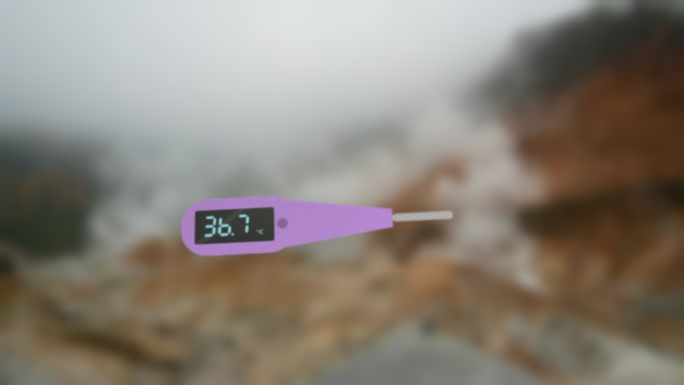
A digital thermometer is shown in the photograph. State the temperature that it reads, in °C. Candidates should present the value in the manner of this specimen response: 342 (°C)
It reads 36.7 (°C)
